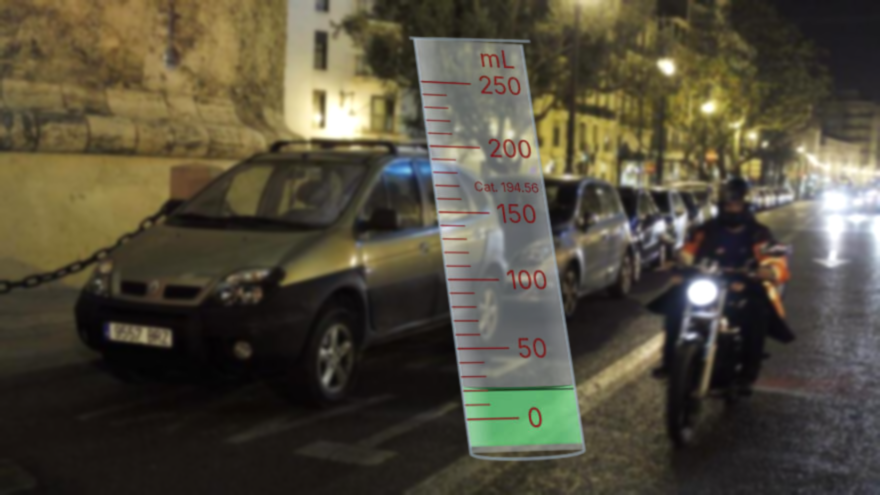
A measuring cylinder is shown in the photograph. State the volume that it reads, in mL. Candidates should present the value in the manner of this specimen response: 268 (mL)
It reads 20 (mL)
